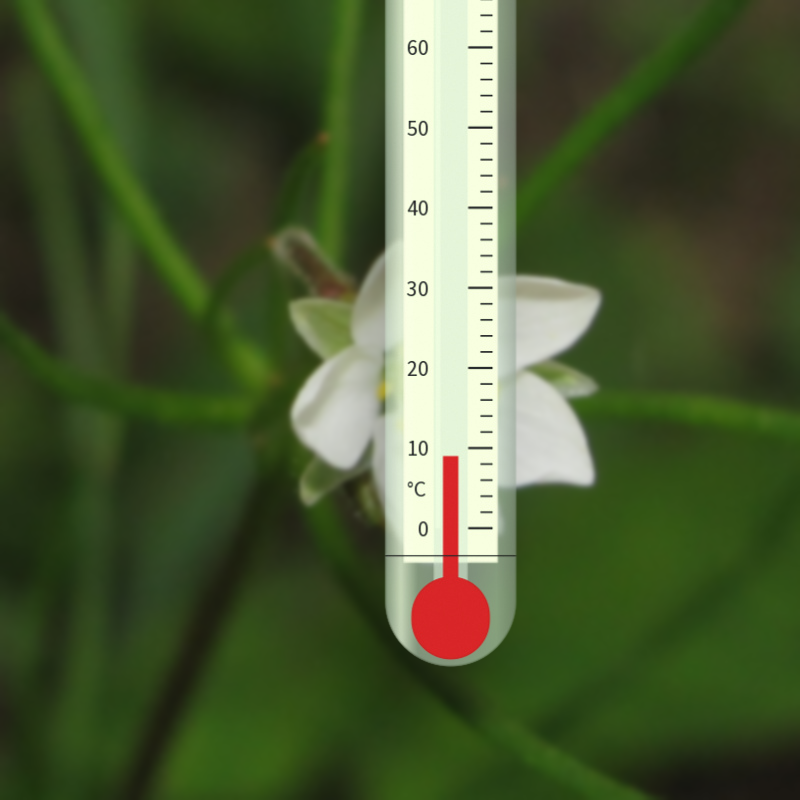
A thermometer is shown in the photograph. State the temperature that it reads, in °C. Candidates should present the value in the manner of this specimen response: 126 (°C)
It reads 9 (°C)
